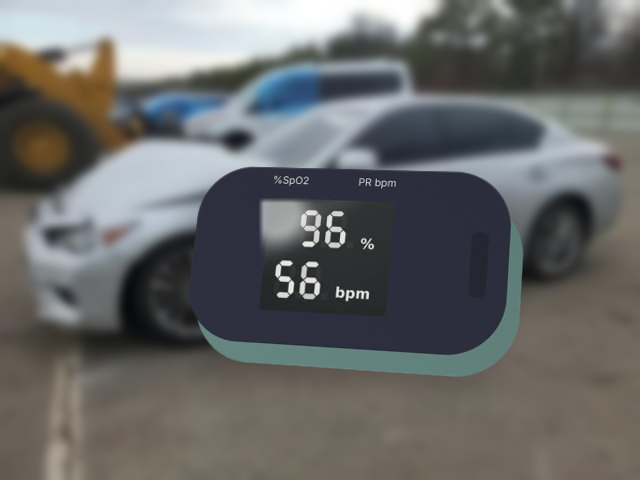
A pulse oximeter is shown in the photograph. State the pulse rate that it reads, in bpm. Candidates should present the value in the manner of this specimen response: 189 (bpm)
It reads 56 (bpm)
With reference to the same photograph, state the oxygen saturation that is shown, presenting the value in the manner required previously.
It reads 96 (%)
